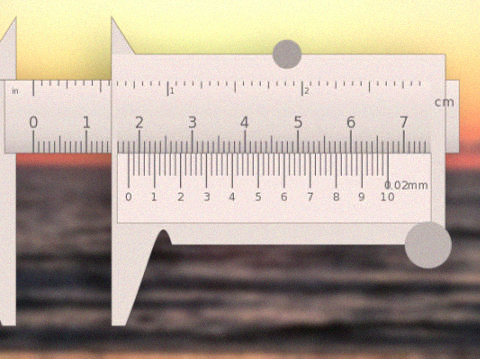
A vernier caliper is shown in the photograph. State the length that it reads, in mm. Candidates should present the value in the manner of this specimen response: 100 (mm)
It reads 18.0 (mm)
